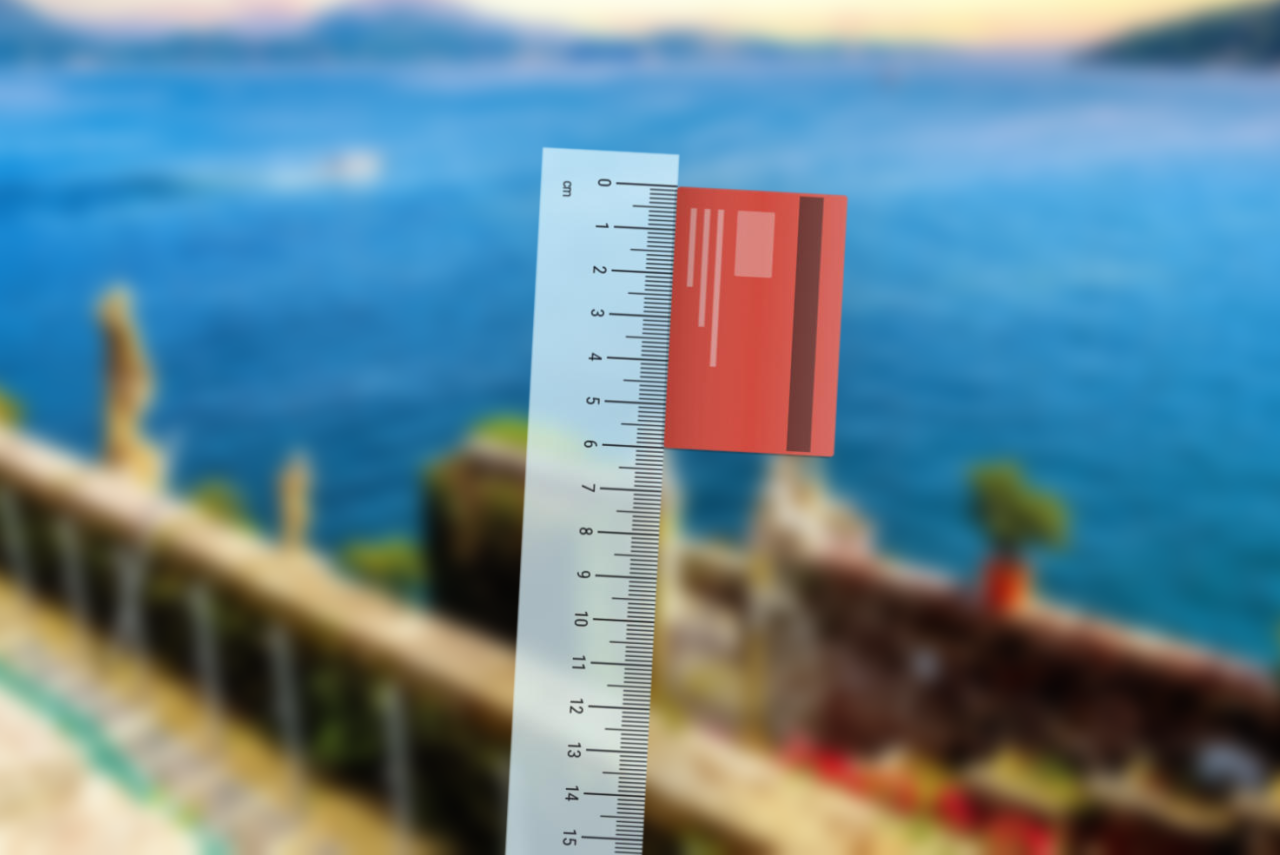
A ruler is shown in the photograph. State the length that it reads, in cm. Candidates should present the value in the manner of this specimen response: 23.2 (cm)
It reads 6 (cm)
